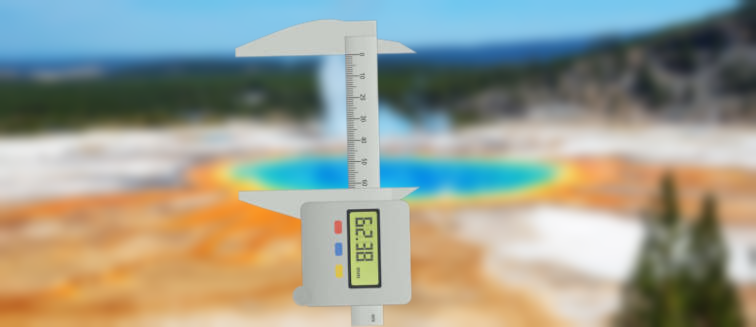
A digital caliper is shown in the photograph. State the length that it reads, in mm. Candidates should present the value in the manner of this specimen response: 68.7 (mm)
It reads 62.38 (mm)
